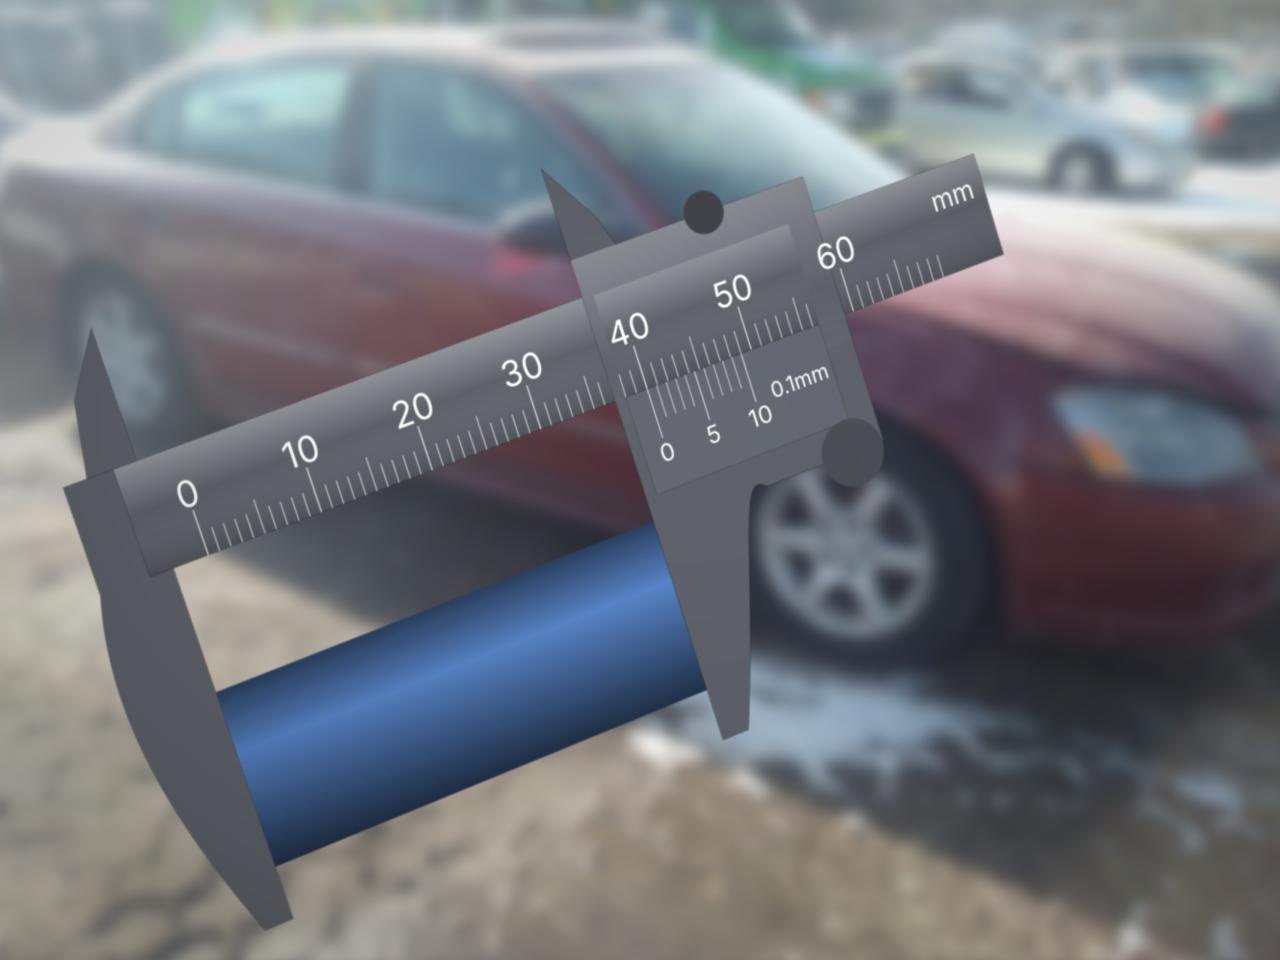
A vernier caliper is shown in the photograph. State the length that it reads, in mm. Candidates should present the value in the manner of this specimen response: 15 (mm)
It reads 40.0 (mm)
